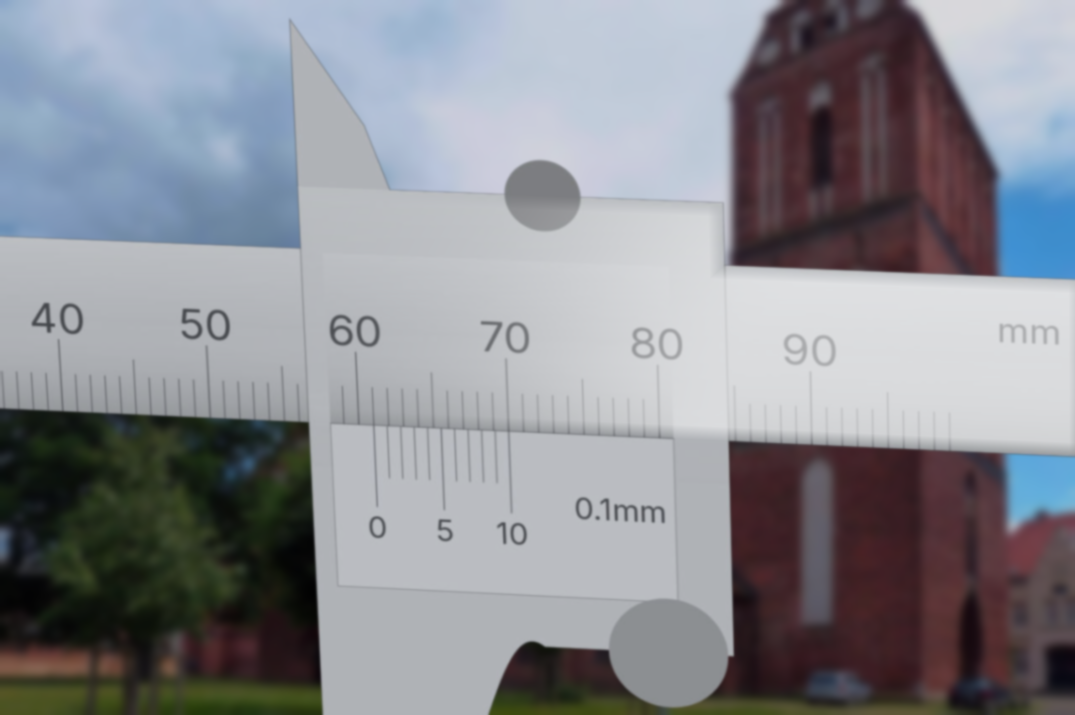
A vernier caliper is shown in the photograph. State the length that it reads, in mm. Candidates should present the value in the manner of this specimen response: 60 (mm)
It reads 61.0 (mm)
